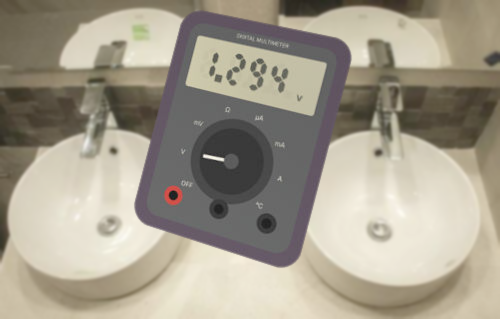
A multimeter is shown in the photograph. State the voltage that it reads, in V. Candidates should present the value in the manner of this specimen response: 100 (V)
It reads 1.294 (V)
